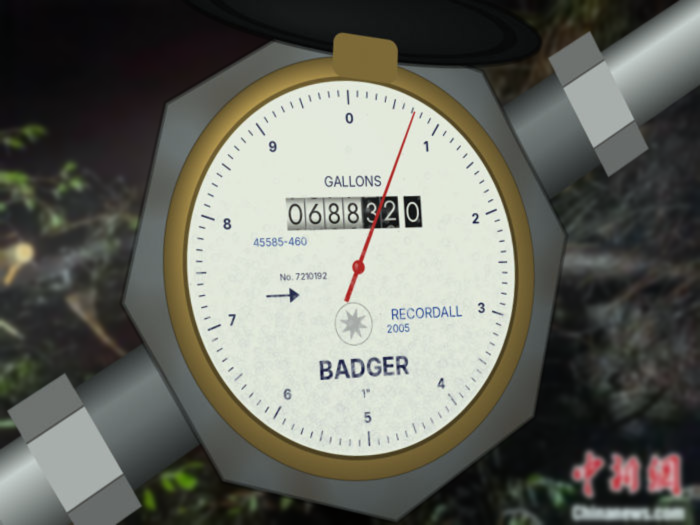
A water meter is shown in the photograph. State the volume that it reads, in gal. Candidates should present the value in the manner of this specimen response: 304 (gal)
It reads 688320.7 (gal)
